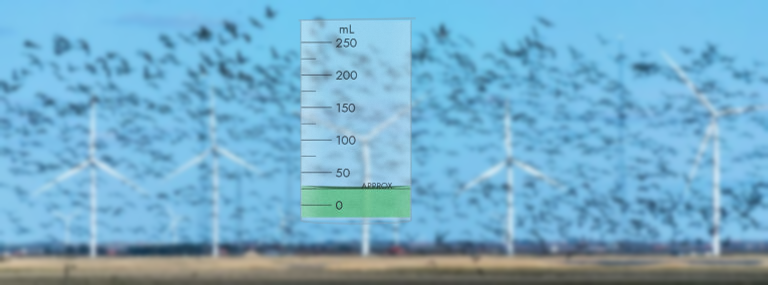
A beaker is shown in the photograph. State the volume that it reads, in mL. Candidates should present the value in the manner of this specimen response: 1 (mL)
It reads 25 (mL)
